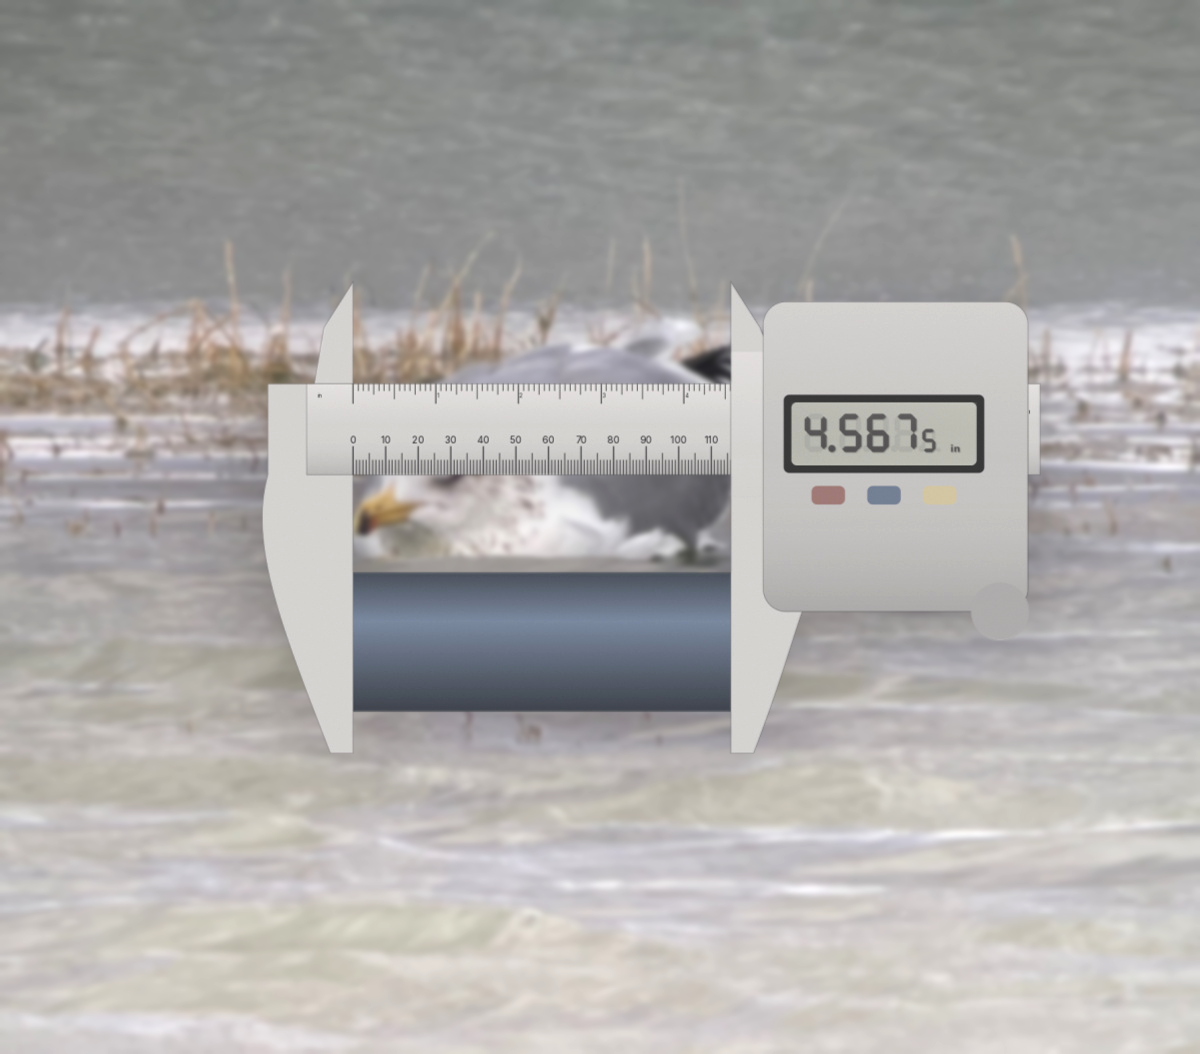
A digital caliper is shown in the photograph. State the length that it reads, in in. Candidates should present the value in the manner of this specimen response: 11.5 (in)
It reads 4.5675 (in)
